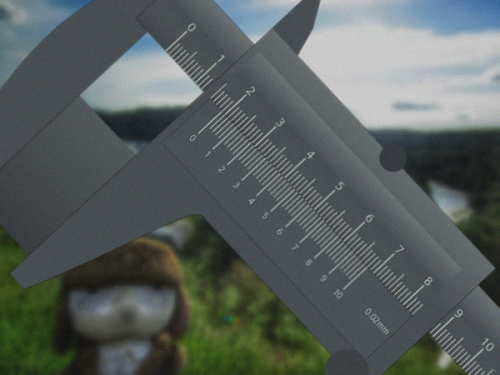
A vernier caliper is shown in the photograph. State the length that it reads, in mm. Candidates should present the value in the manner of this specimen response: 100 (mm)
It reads 19.0 (mm)
